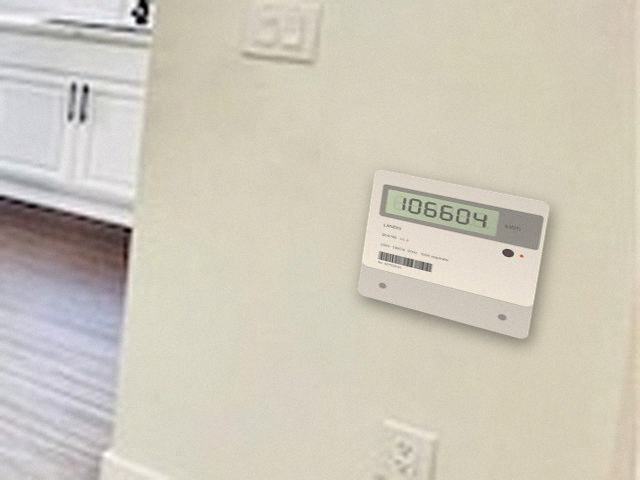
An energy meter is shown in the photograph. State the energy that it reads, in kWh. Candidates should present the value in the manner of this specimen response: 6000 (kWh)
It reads 106604 (kWh)
